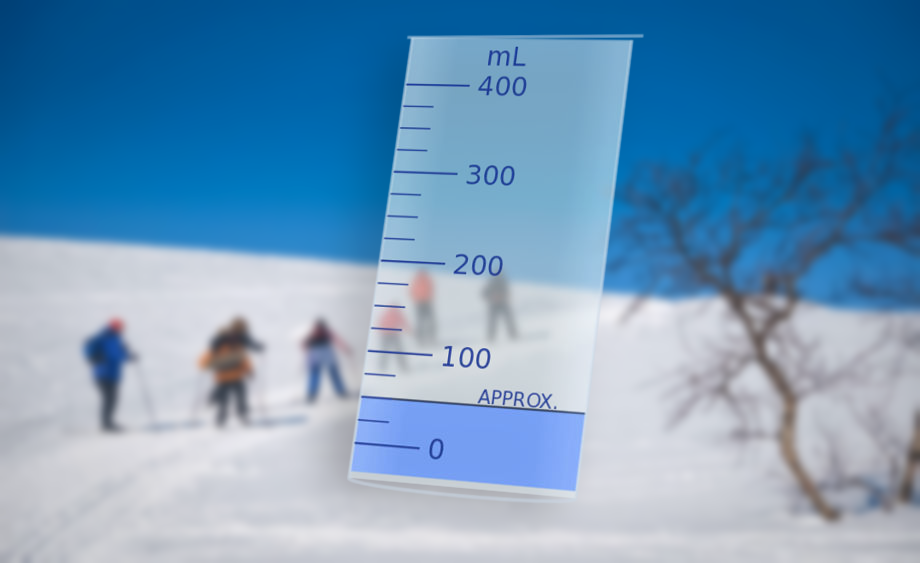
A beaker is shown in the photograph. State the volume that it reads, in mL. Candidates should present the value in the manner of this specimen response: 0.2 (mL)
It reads 50 (mL)
